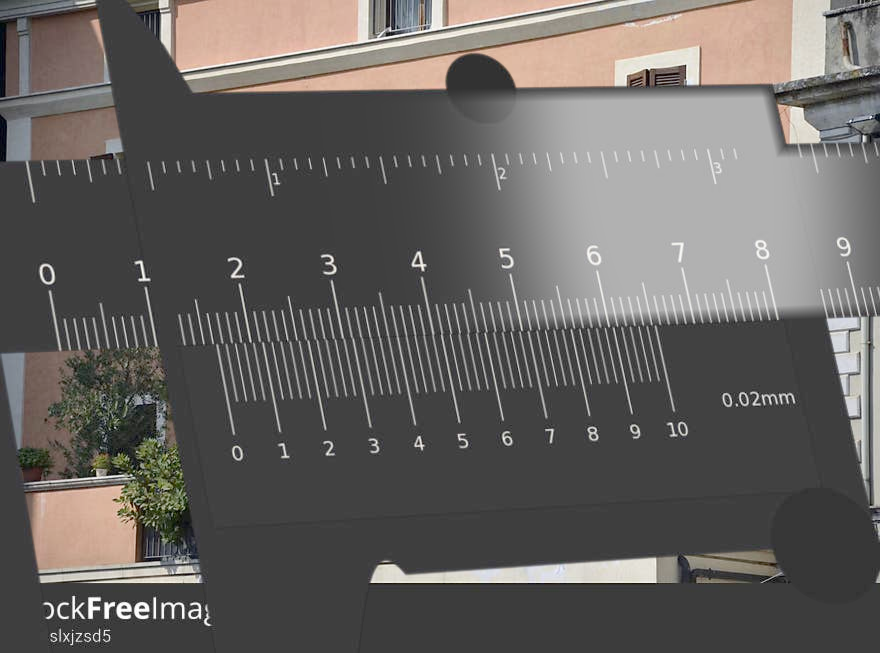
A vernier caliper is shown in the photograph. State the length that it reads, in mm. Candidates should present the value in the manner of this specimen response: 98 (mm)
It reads 16.4 (mm)
